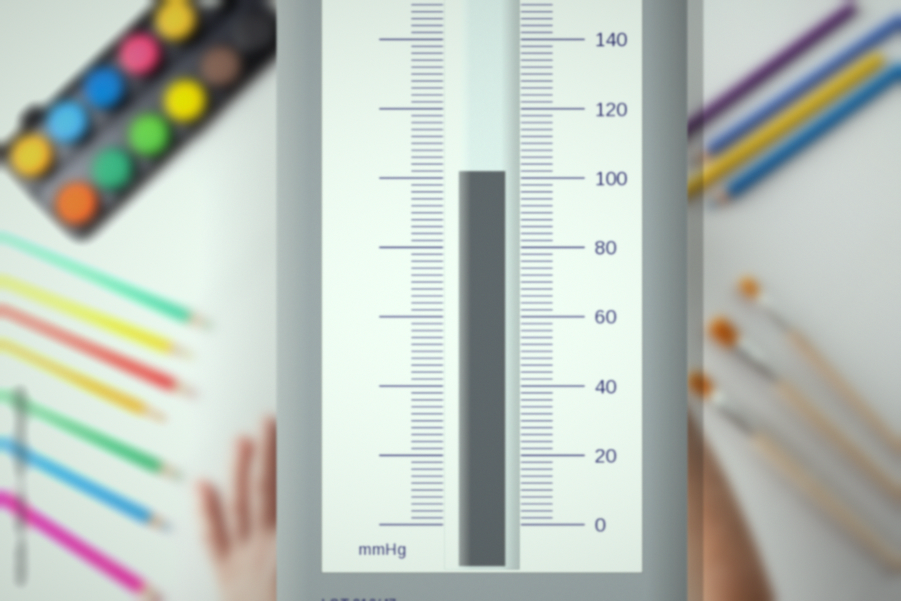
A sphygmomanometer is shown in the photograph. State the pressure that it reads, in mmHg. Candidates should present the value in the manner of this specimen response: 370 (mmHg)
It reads 102 (mmHg)
